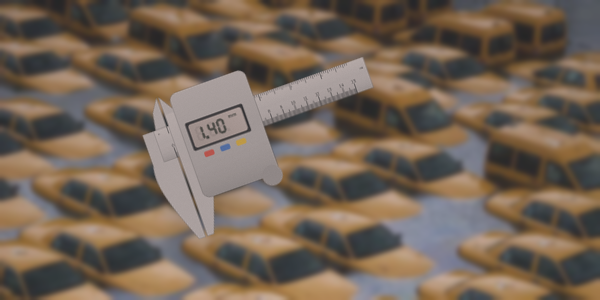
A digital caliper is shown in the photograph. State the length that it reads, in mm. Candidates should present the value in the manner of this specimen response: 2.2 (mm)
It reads 1.40 (mm)
